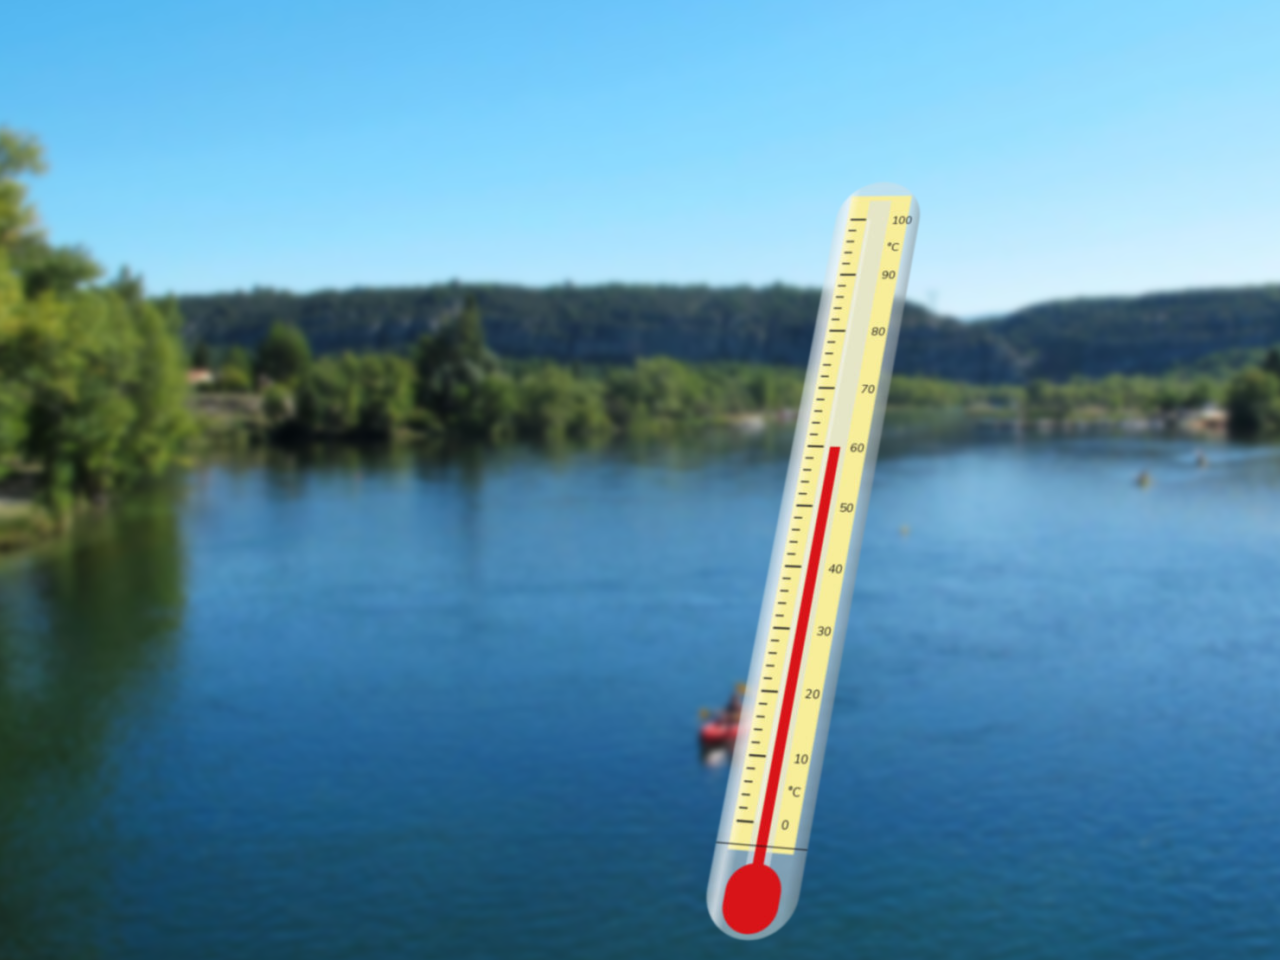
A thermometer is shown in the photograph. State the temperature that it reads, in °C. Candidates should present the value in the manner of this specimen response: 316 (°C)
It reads 60 (°C)
